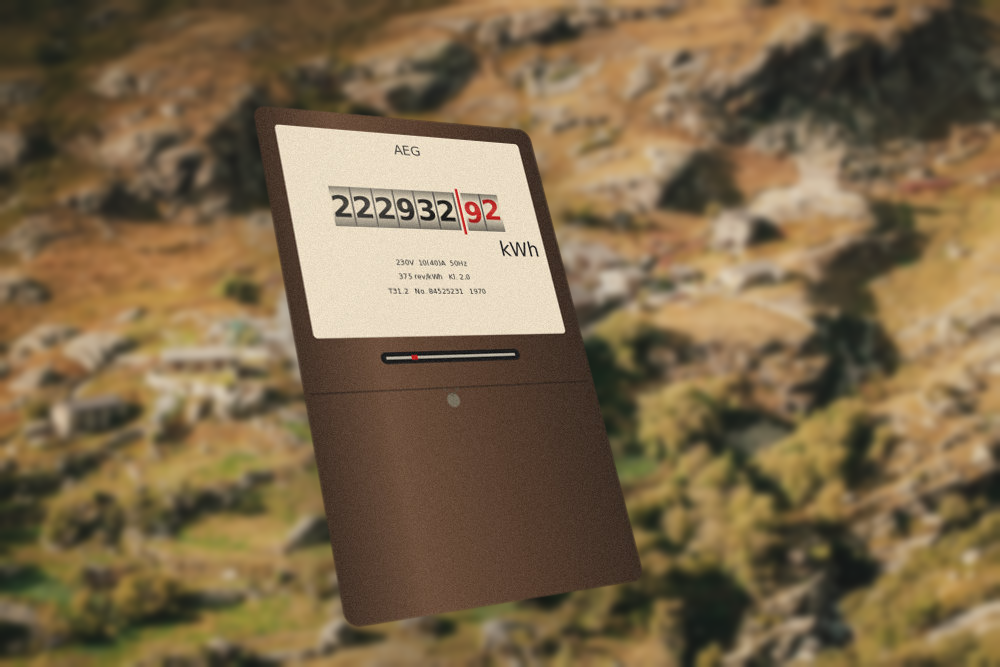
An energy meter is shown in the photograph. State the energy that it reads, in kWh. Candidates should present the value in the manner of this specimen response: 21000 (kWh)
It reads 222932.92 (kWh)
